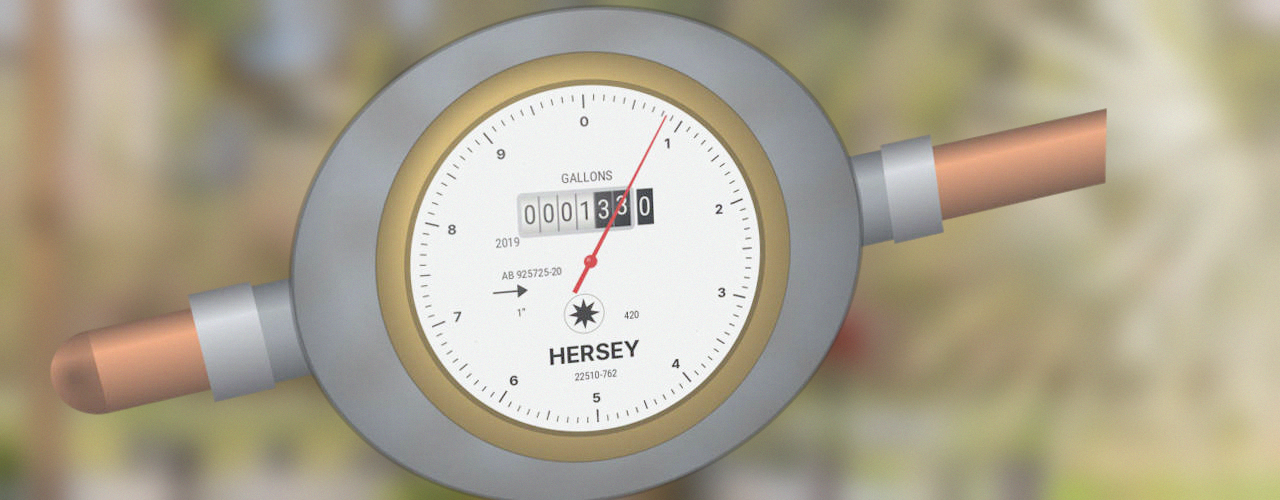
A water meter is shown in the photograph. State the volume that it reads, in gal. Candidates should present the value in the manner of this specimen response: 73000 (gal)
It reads 1330.8 (gal)
